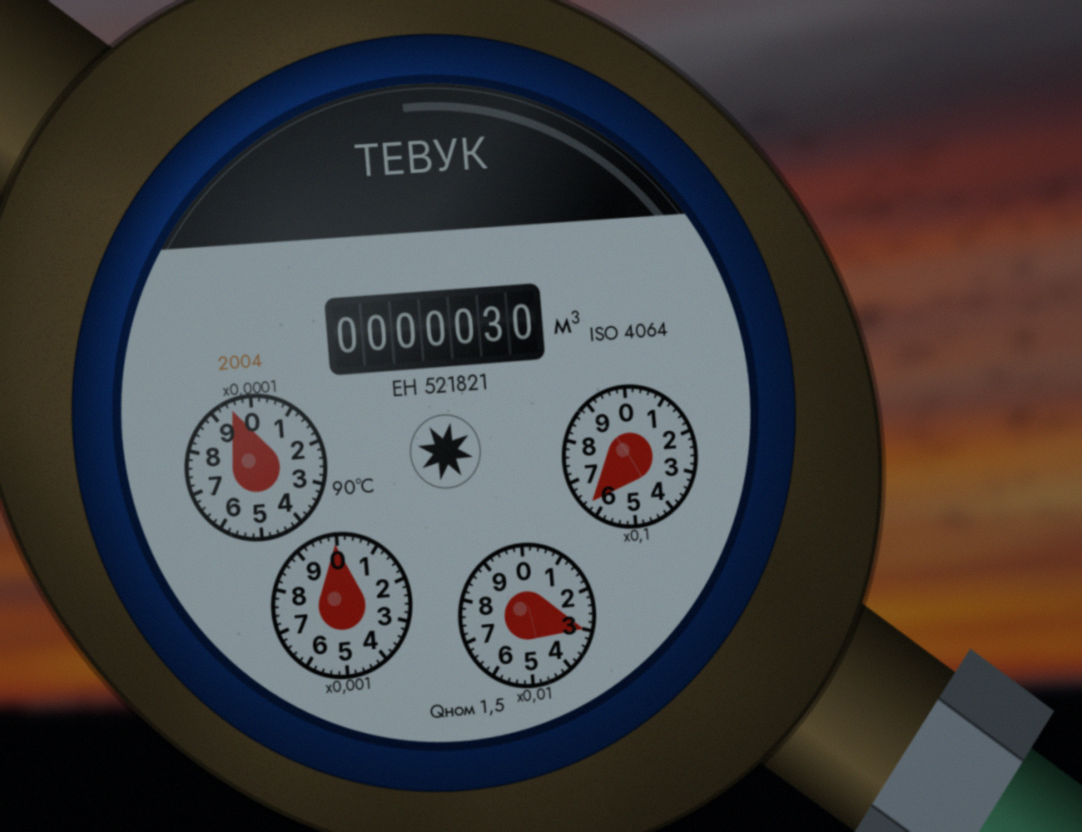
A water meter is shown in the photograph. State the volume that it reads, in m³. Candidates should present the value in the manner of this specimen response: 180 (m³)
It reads 30.6299 (m³)
